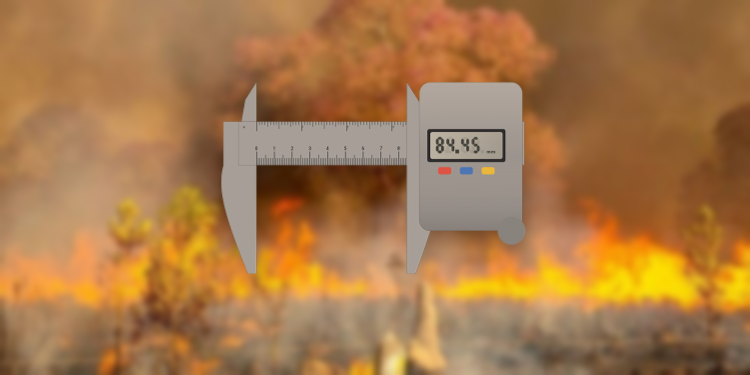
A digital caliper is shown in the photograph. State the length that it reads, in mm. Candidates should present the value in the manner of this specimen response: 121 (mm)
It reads 84.45 (mm)
